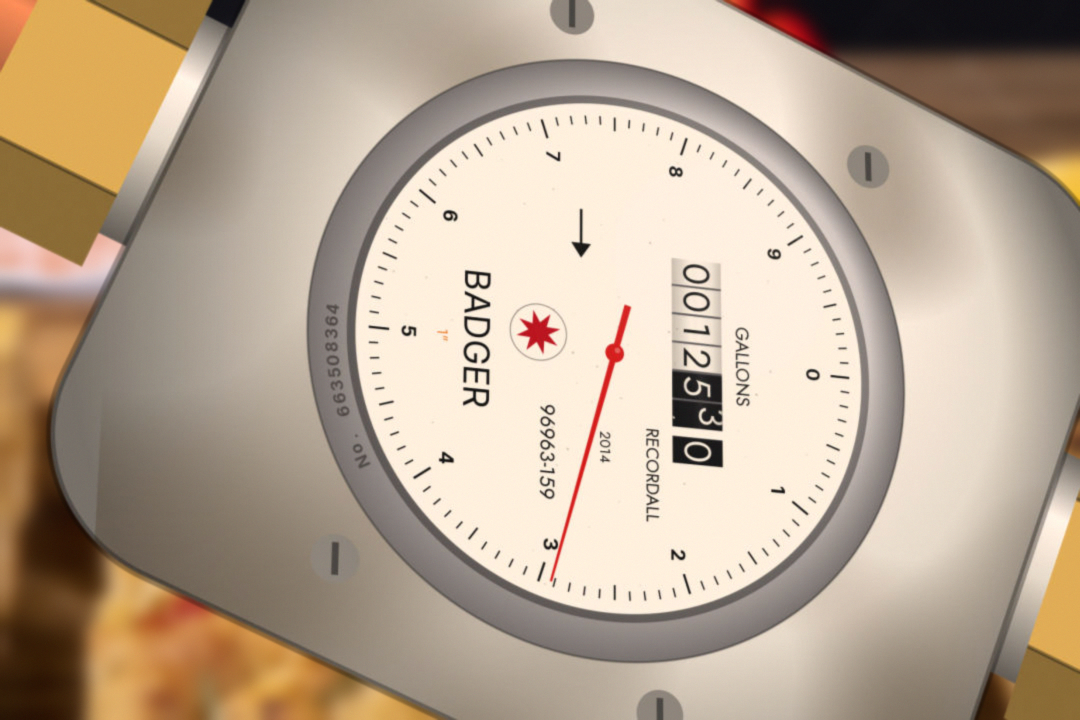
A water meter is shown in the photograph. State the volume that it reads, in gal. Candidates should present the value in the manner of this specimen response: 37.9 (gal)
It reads 12532.9 (gal)
